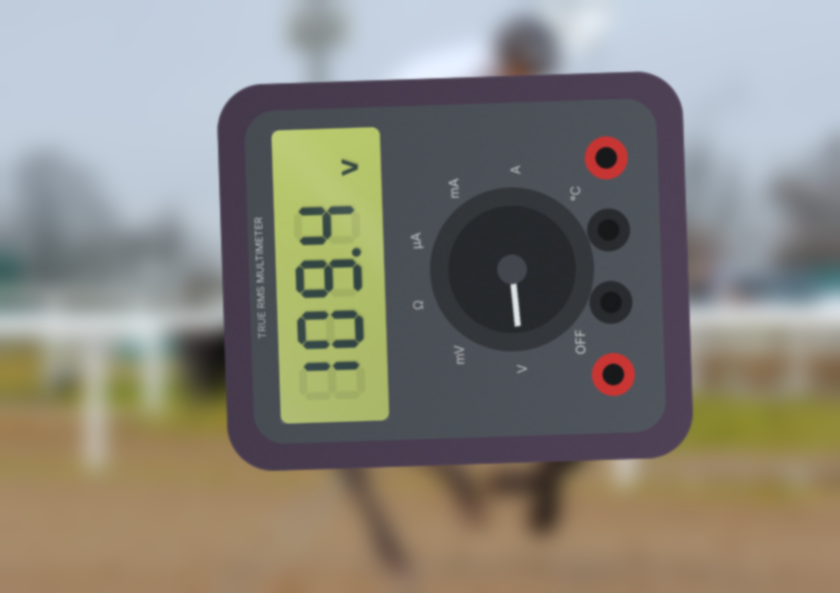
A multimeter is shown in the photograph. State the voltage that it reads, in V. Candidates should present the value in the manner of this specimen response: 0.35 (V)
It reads 109.4 (V)
